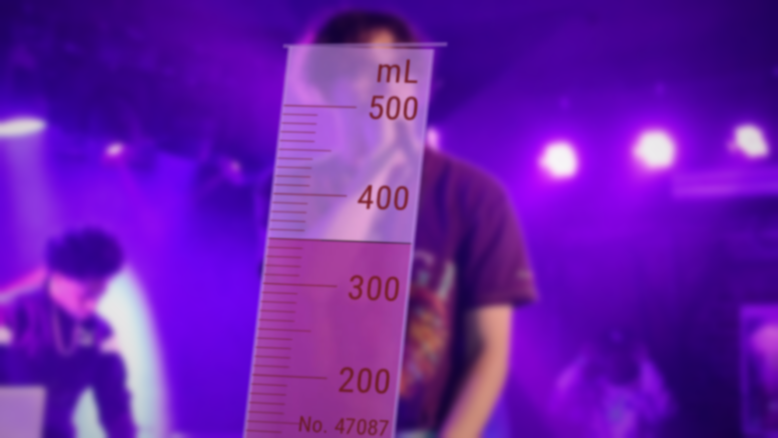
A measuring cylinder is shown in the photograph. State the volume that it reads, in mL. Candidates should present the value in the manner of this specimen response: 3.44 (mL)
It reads 350 (mL)
